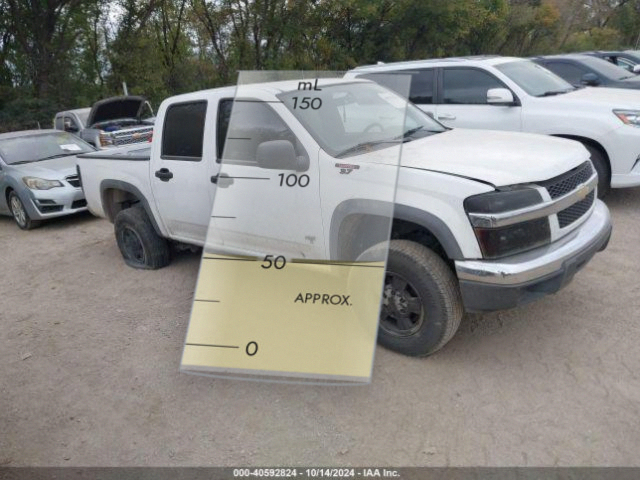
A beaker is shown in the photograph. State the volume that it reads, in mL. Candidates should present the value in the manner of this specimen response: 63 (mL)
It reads 50 (mL)
